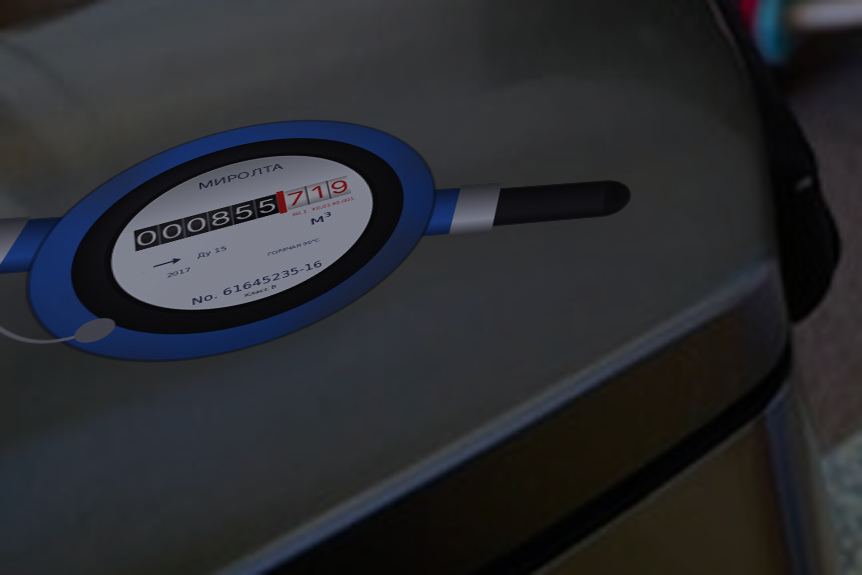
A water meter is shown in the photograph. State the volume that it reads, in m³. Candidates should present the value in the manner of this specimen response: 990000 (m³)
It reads 855.719 (m³)
